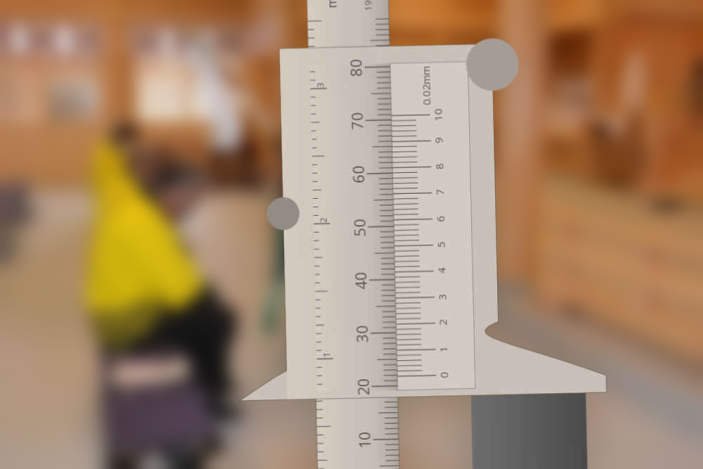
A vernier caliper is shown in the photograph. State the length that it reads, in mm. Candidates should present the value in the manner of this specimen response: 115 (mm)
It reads 21.8 (mm)
